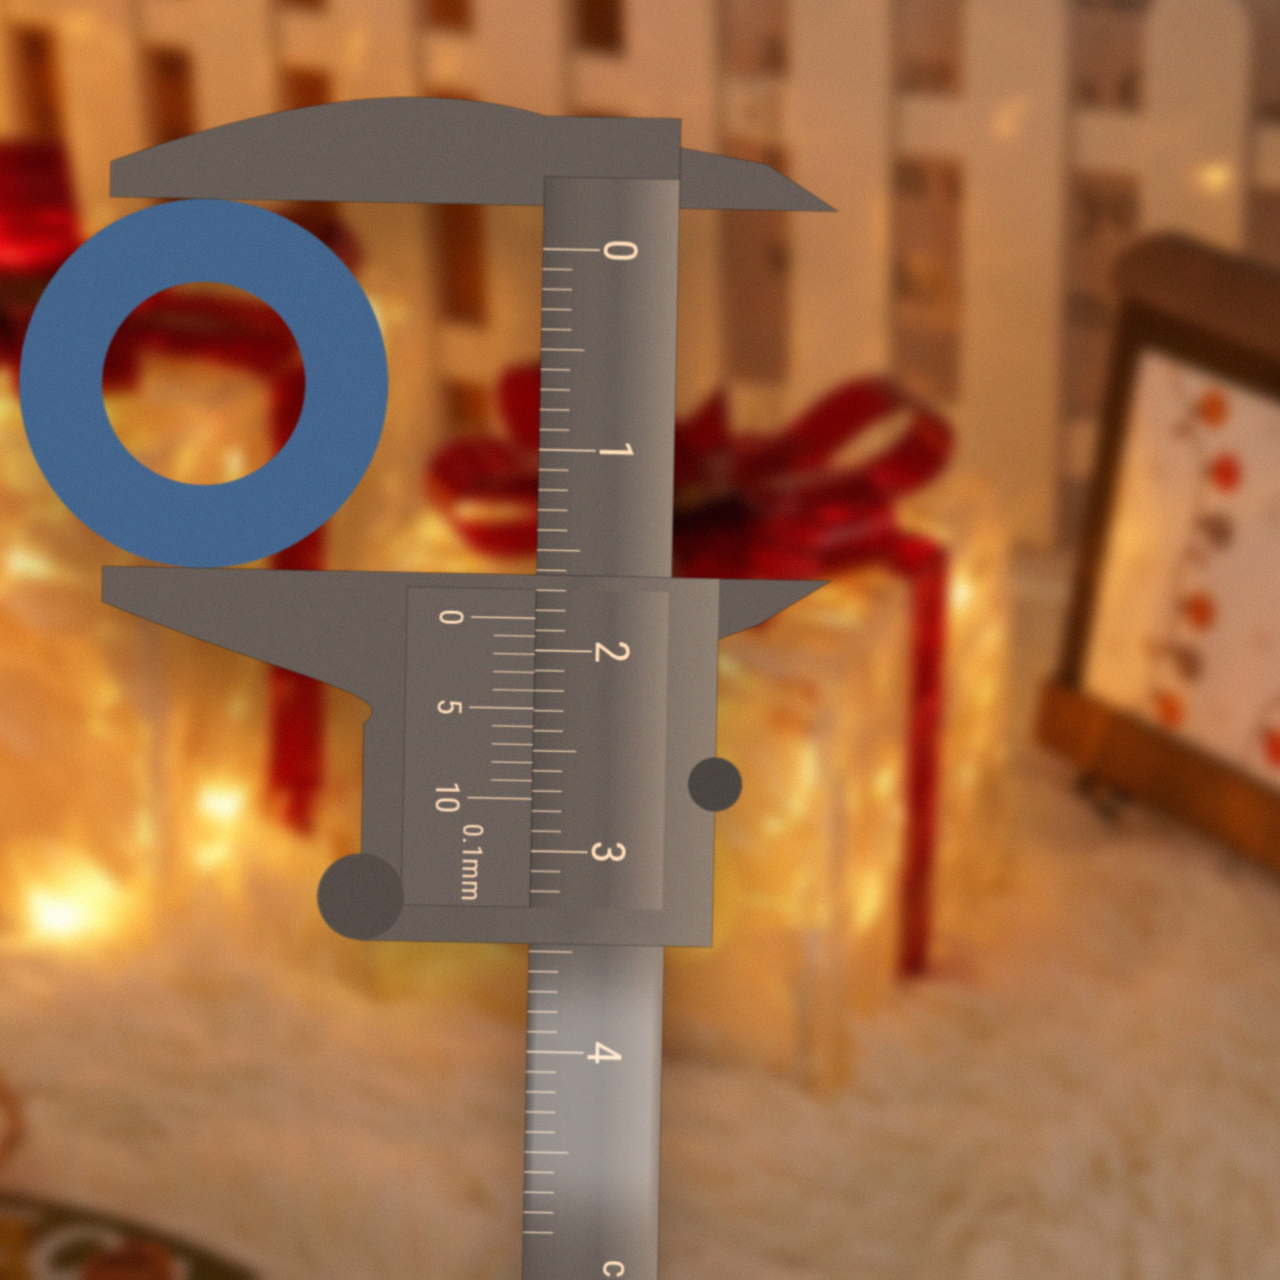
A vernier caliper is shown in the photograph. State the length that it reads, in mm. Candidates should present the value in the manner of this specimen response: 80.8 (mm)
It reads 18.4 (mm)
